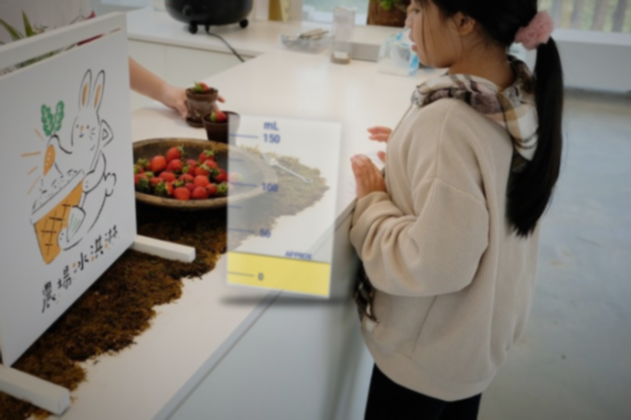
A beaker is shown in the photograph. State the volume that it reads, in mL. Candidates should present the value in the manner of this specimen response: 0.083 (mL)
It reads 25 (mL)
